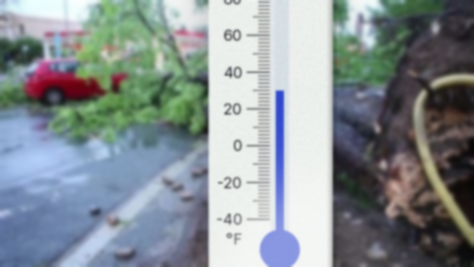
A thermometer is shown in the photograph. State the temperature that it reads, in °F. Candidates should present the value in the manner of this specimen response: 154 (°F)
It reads 30 (°F)
